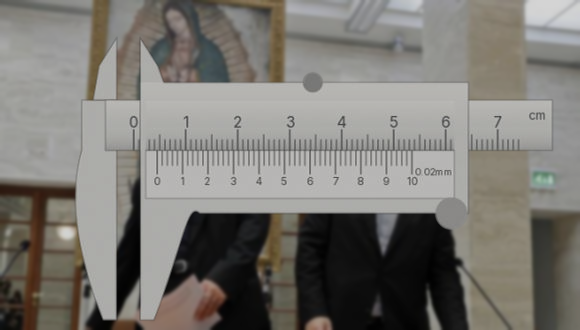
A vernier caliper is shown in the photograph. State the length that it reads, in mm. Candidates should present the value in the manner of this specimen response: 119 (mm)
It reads 4.5 (mm)
